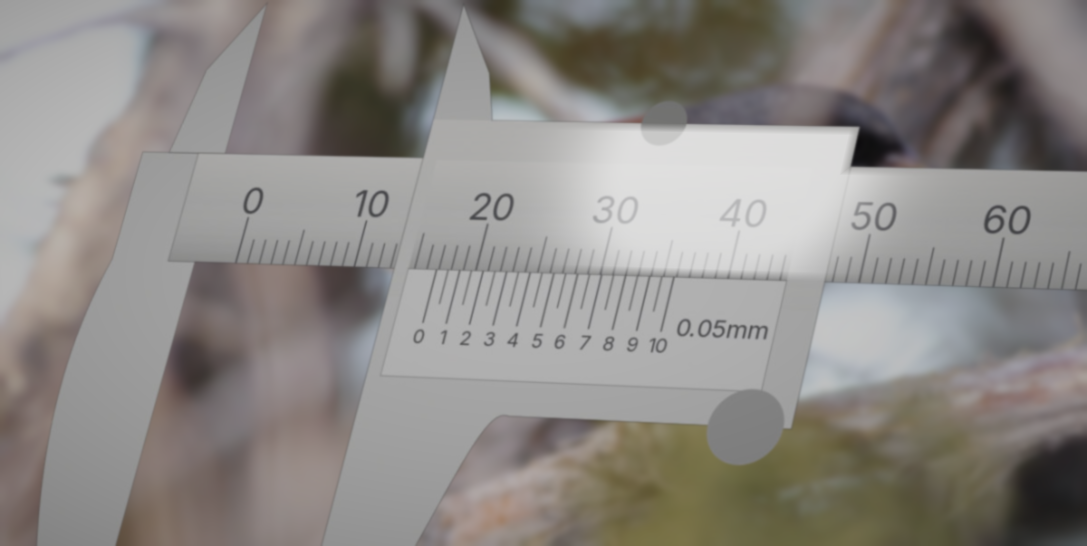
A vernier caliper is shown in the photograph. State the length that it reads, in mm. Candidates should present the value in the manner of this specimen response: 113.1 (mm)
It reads 16.8 (mm)
